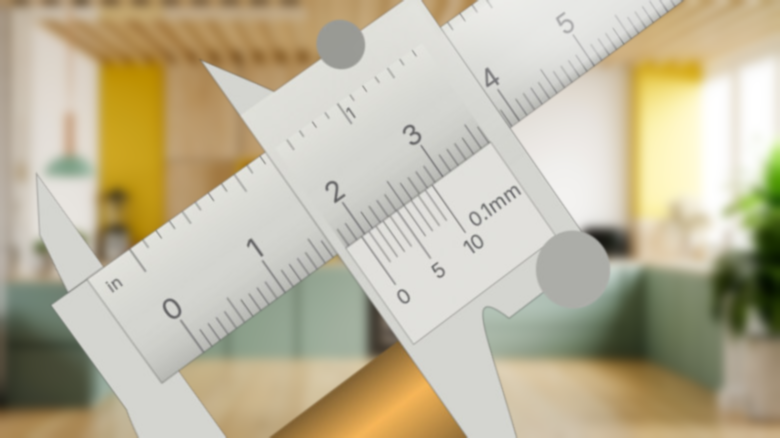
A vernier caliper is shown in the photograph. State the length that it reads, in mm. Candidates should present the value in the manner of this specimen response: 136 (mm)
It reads 19.6 (mm)
